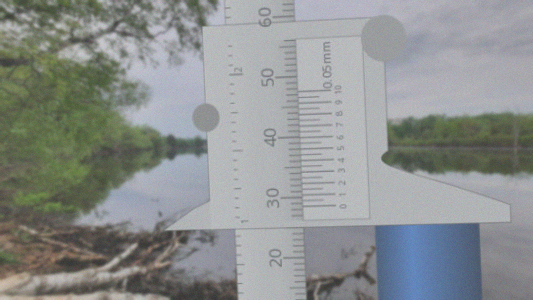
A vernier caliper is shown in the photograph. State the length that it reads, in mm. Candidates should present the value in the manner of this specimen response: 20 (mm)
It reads 28.5 (mm)
